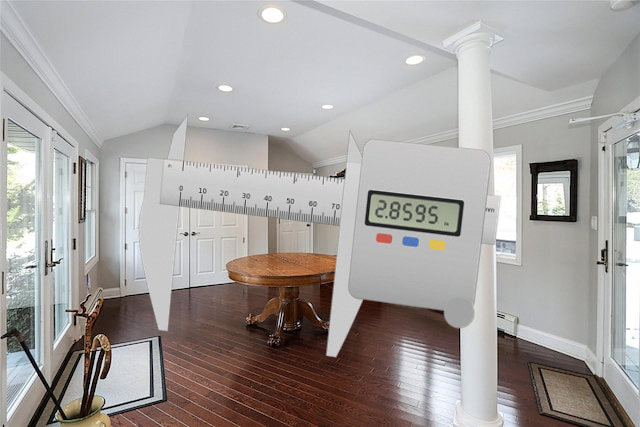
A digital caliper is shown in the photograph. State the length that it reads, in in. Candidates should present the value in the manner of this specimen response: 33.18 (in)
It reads 2.8595 (in)
